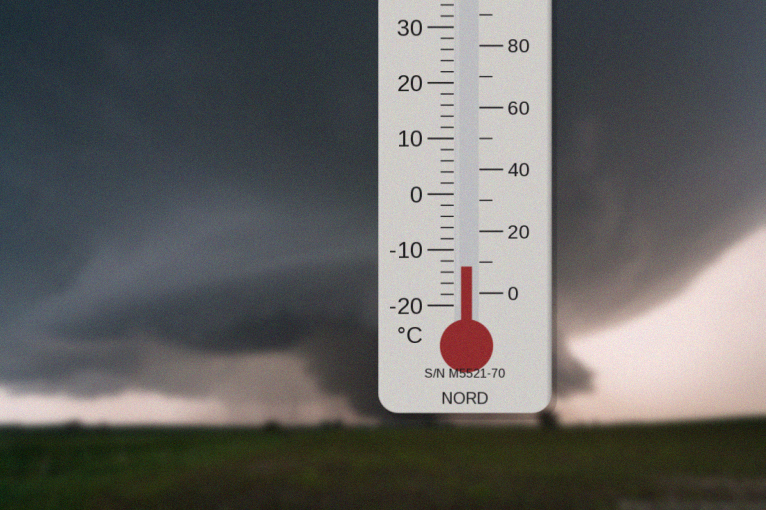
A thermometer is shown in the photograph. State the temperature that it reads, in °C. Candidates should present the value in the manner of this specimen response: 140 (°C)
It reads -13 (°C)
